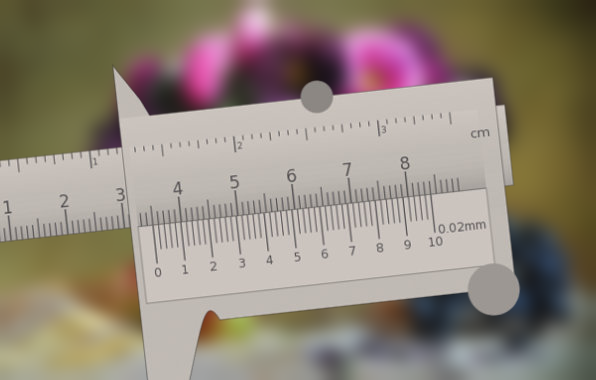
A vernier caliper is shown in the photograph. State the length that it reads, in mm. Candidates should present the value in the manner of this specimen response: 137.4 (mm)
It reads 35.0 (mm)
